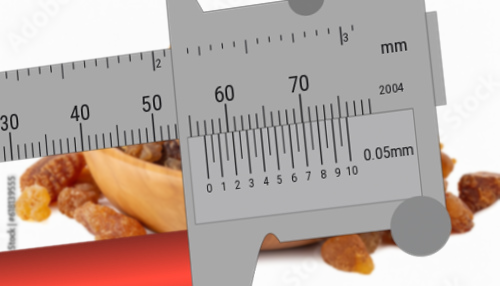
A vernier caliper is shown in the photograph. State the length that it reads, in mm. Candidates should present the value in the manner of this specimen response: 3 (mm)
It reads 56.8 (mm)
